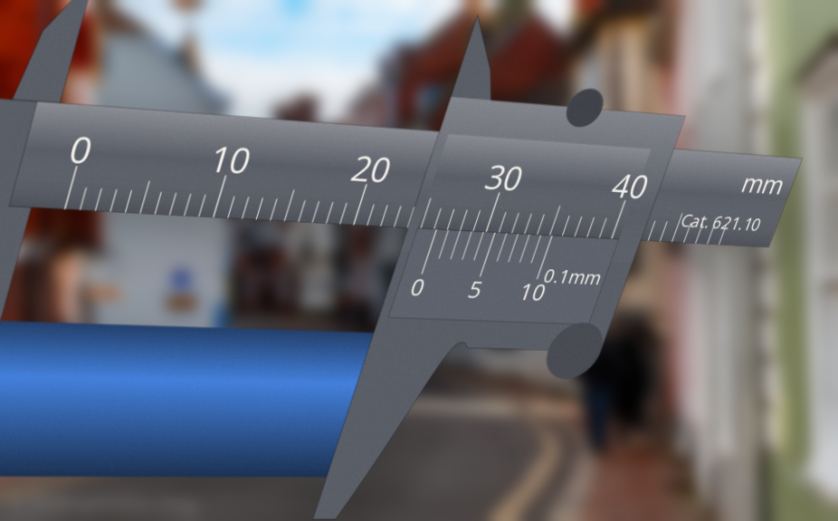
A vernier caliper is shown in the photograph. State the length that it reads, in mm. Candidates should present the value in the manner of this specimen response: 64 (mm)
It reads 26.2 (mm)
